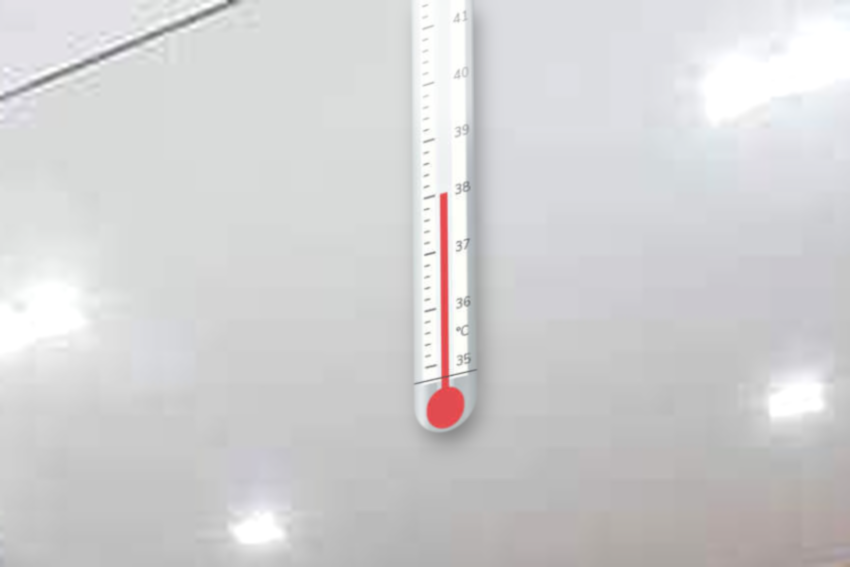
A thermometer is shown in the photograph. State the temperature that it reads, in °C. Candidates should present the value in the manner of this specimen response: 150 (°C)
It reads 38 (°C)
